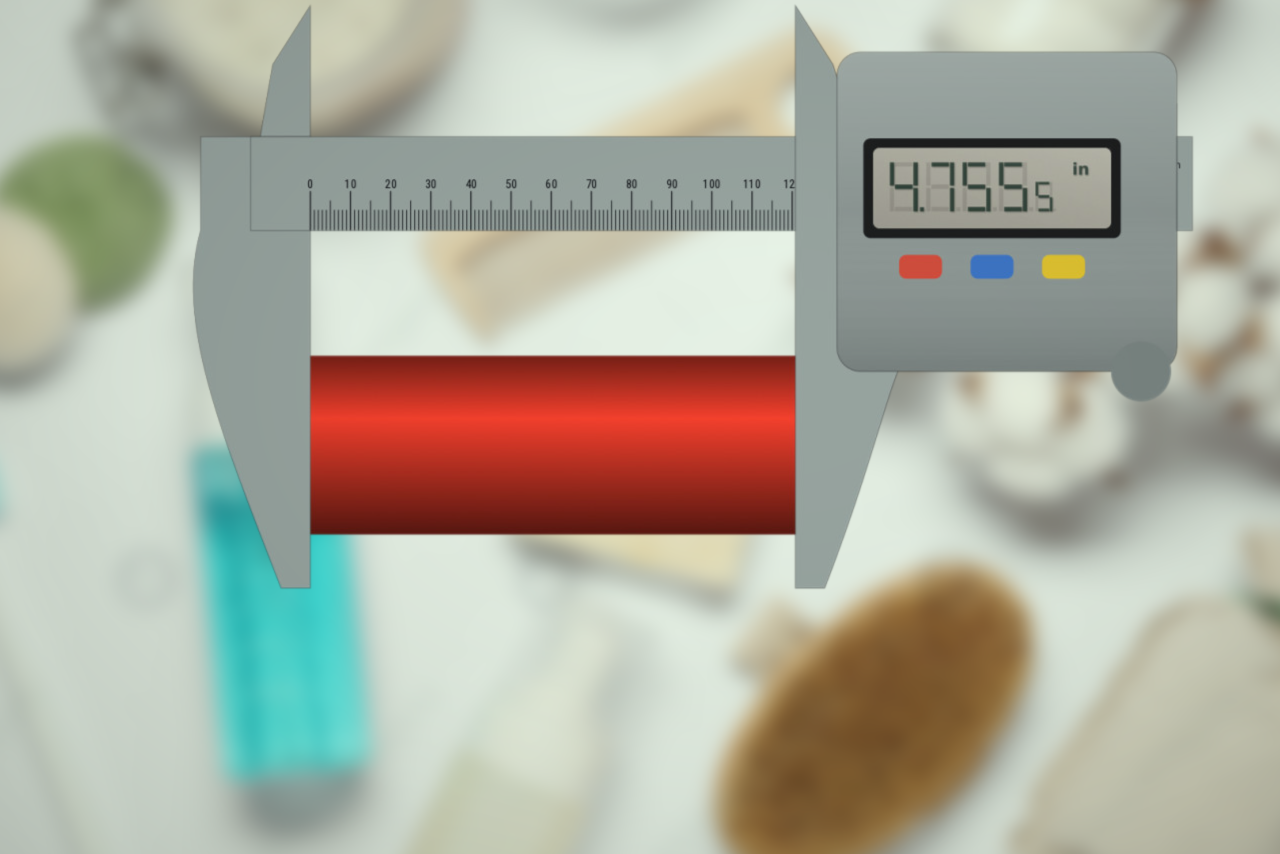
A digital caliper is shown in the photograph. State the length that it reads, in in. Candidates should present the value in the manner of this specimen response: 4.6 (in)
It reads 4.7555 (in)
